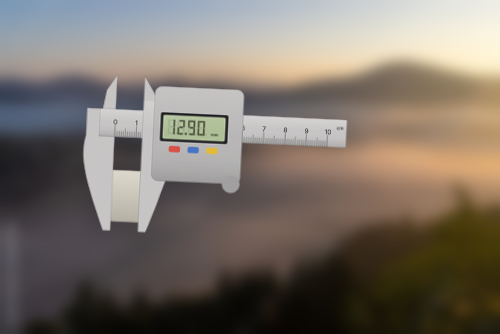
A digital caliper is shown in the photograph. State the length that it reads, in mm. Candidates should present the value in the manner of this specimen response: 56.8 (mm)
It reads 12.90 (mm)
